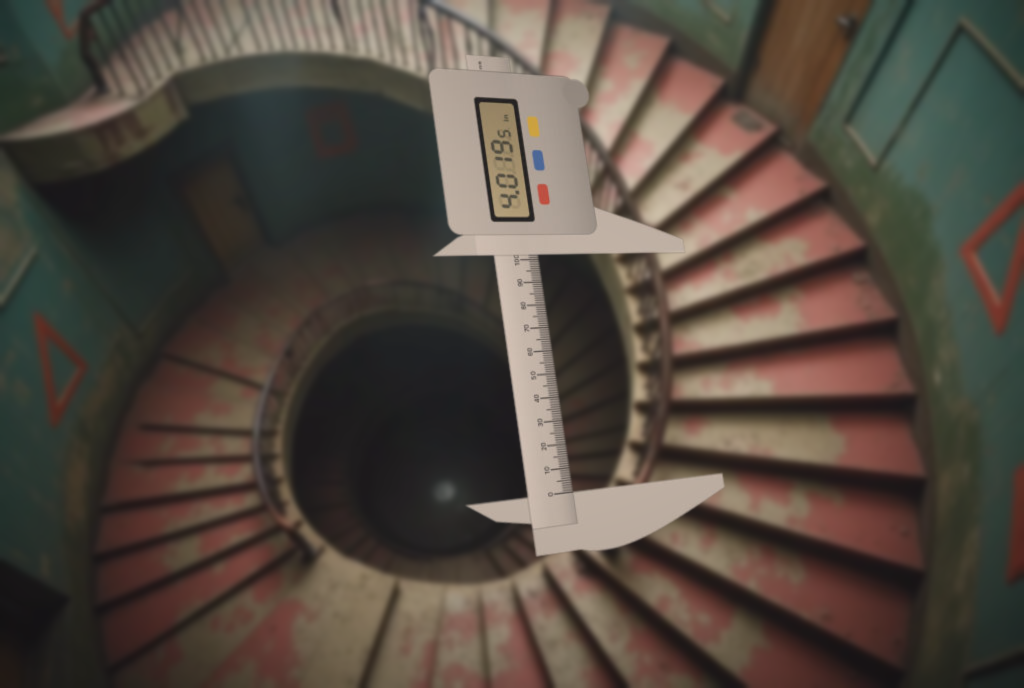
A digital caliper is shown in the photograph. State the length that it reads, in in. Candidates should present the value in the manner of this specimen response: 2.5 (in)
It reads 4.0195 (in)
